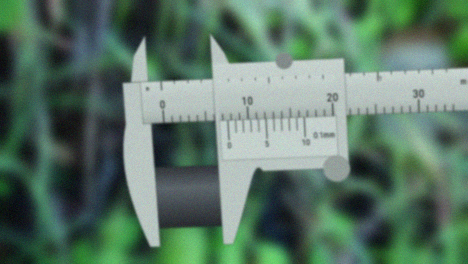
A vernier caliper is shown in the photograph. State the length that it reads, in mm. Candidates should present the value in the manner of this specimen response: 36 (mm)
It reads 7.6 (mm)
